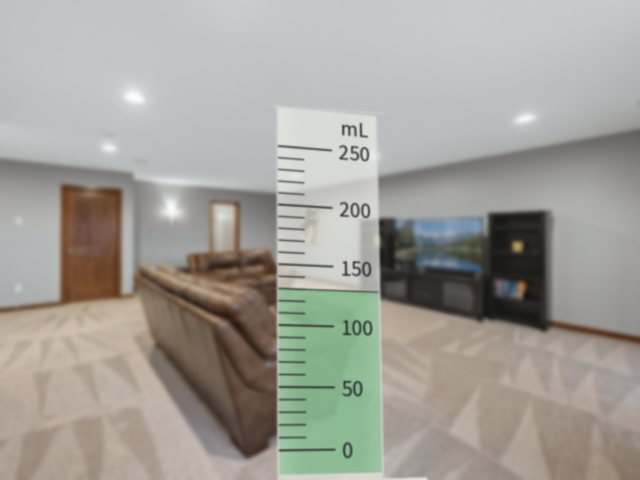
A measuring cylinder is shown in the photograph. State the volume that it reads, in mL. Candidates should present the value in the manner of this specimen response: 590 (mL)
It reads 130 (mL)
